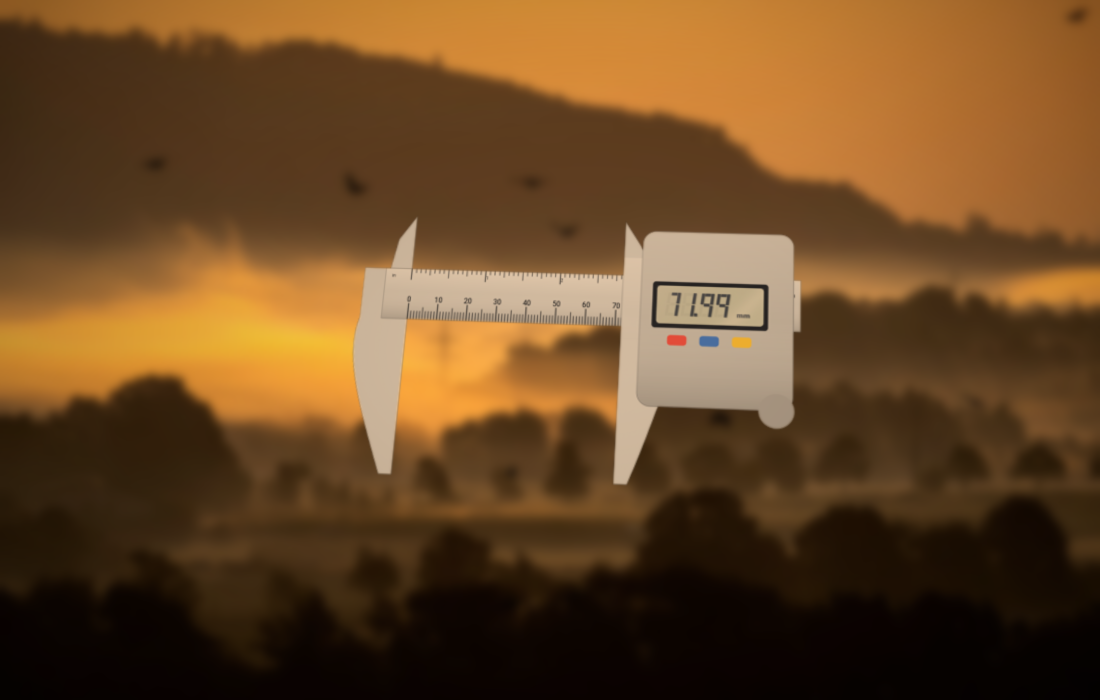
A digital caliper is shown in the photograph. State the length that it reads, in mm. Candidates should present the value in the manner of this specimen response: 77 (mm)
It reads 71.99 (mm)
